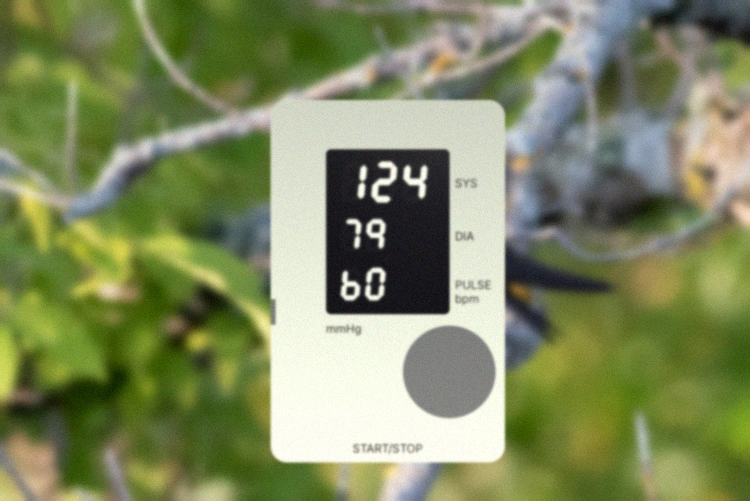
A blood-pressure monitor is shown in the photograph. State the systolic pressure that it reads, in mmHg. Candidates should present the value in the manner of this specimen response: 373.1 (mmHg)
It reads 124 (mmHg)
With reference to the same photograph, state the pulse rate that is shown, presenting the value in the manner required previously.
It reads 60 (bpm)
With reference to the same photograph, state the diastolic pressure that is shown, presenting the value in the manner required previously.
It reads 79 (mmHg)
